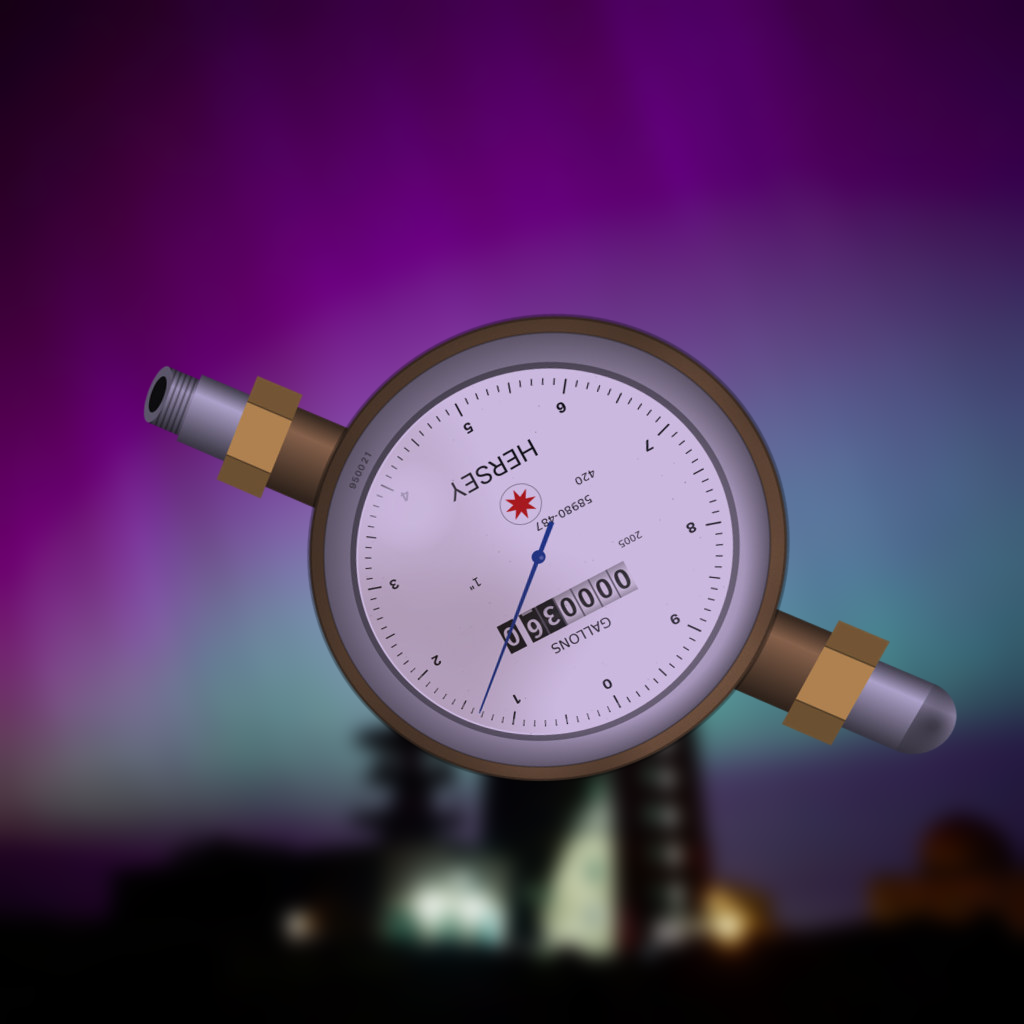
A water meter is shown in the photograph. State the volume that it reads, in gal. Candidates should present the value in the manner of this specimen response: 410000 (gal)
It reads 361.3 (gal)
